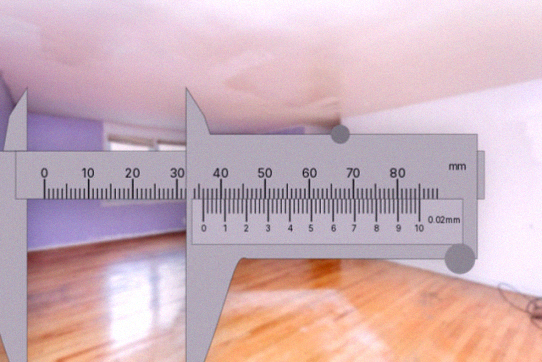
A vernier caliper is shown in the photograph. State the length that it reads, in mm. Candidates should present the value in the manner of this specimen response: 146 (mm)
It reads 36.0 (mm)
